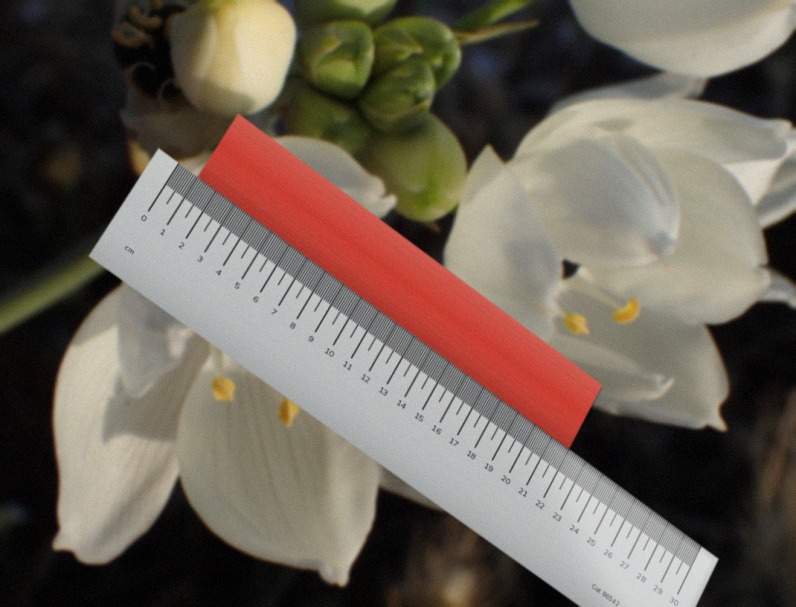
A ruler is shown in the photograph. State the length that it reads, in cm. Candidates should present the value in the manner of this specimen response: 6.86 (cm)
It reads 21 (cm)
